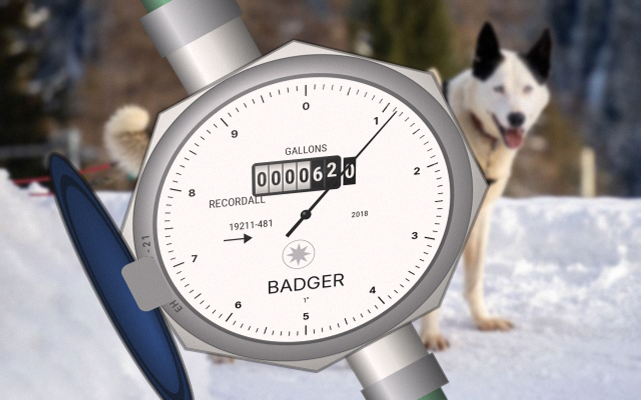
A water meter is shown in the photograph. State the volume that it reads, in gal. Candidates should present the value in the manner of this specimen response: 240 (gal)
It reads 621.1 (gal)
